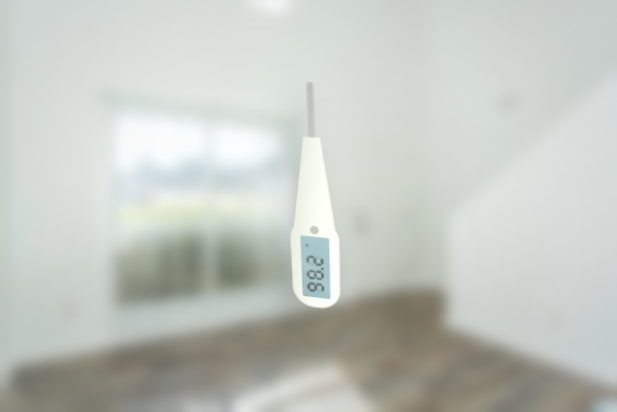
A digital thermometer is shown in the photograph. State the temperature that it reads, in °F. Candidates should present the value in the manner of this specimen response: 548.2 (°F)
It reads 98.2 (°F)
